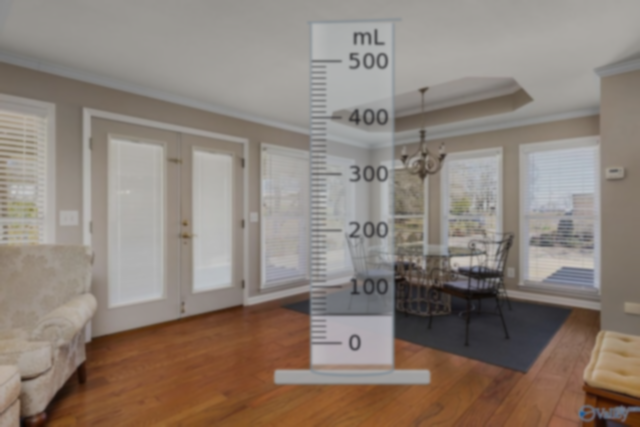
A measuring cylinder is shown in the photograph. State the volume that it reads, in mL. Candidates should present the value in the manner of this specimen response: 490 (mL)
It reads 50 (mL)
